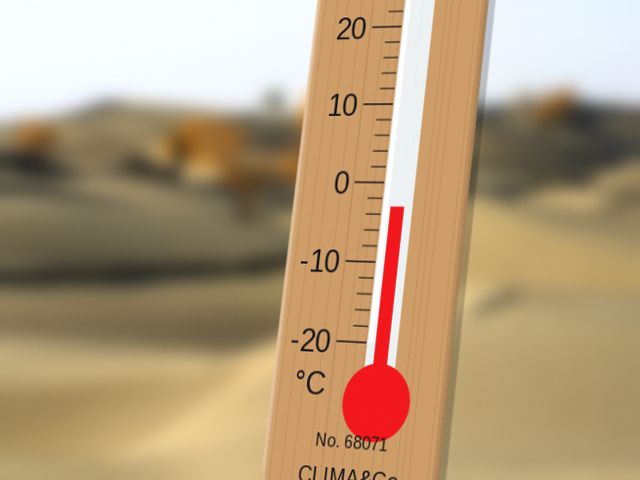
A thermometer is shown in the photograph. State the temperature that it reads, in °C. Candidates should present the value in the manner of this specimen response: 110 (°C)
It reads -3 (°C)
